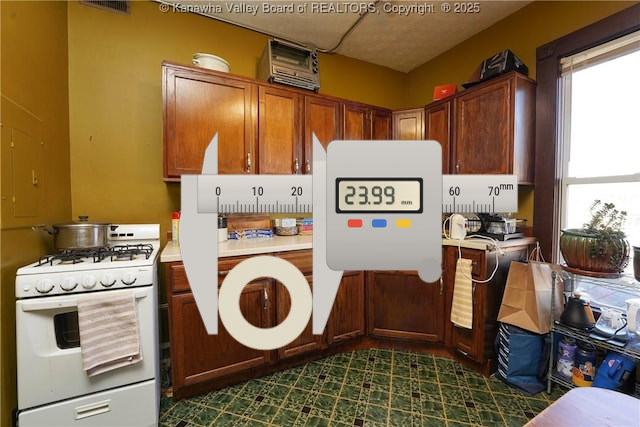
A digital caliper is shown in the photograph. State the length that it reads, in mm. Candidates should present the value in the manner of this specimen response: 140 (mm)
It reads 23.99 (mm)
